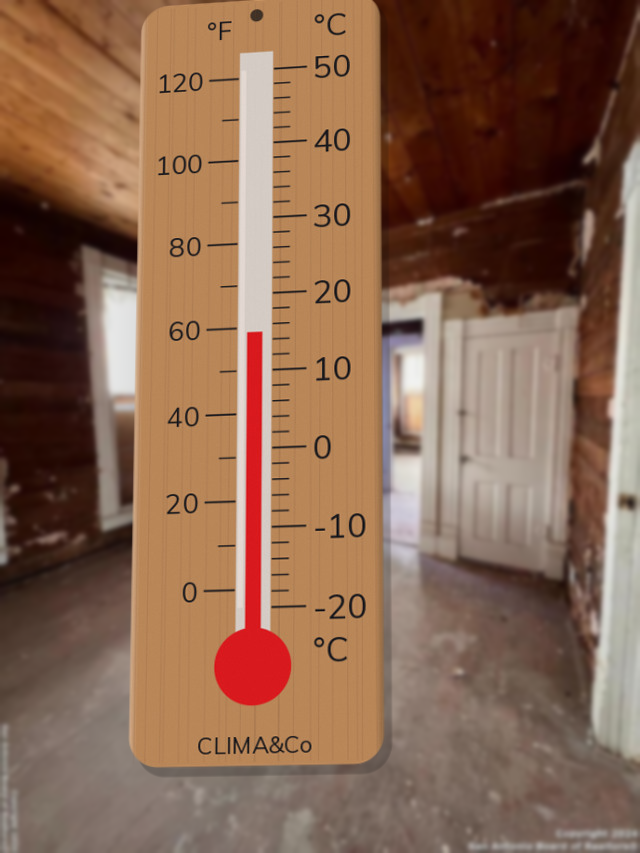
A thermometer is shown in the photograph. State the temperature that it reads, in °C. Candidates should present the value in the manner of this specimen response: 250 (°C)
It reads 15 (°C)
